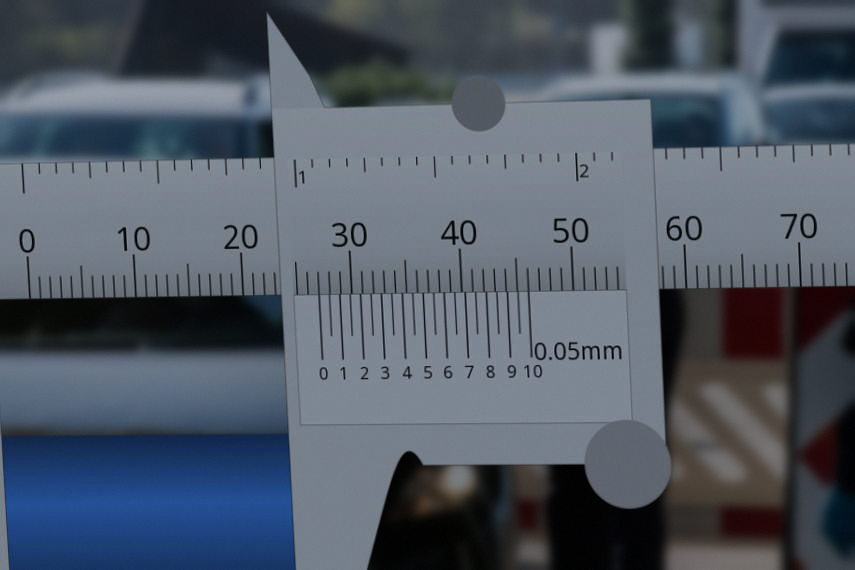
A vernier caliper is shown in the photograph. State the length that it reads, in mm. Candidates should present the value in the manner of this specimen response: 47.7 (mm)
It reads 27.0 (mm)
